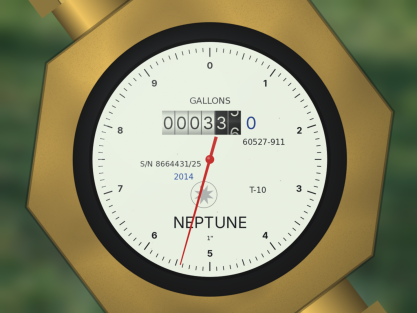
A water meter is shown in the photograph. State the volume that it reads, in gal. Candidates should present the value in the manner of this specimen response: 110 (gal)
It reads 3355.4 (gal)
